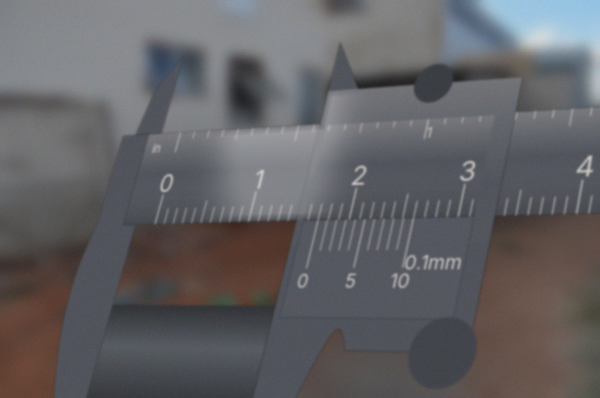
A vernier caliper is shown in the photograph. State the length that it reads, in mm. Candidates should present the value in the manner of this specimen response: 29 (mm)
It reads 17.0 (mm)
